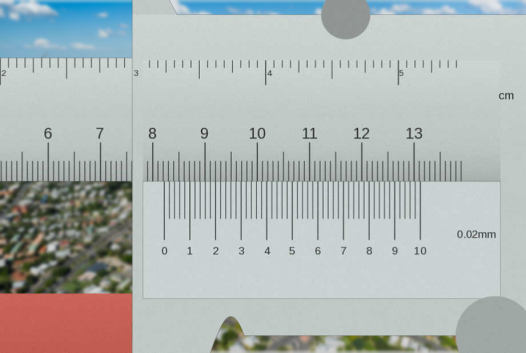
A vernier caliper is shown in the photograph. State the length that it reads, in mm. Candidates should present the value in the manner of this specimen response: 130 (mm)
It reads 82.2 (mm)
